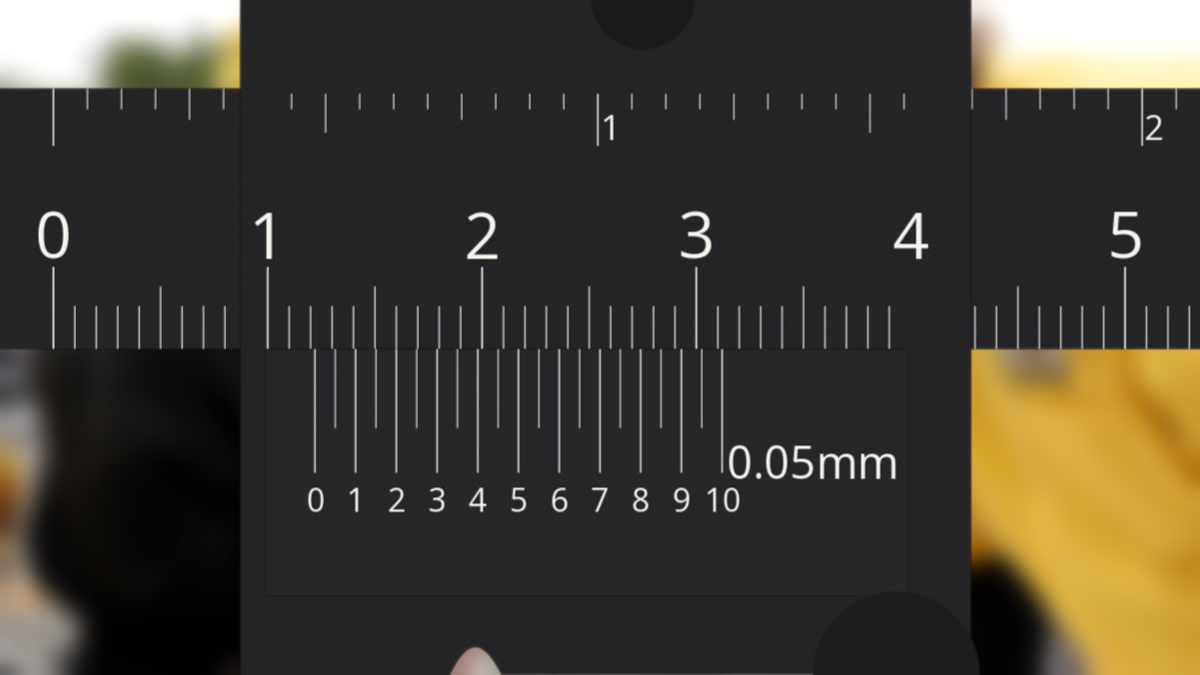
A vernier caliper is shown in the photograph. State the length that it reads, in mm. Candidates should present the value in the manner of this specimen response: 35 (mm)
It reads 12.2 (mm)
